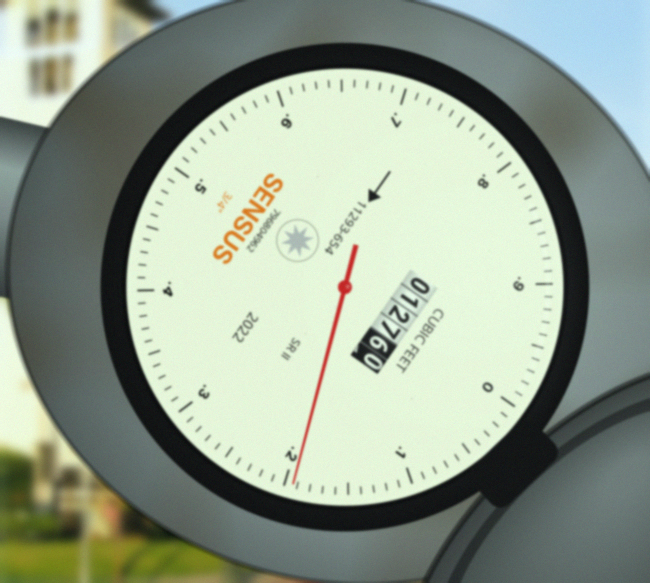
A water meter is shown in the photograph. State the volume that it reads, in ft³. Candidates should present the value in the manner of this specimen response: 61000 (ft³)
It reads 12760.19 (ft³)
